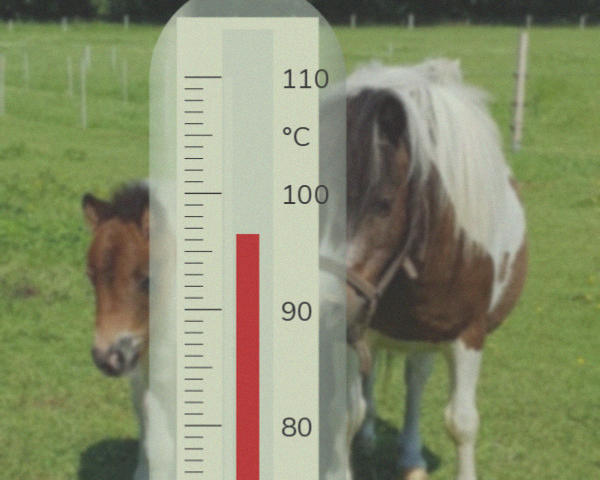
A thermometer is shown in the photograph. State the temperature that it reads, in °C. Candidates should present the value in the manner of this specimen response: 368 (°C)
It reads 96.5 (°C)
